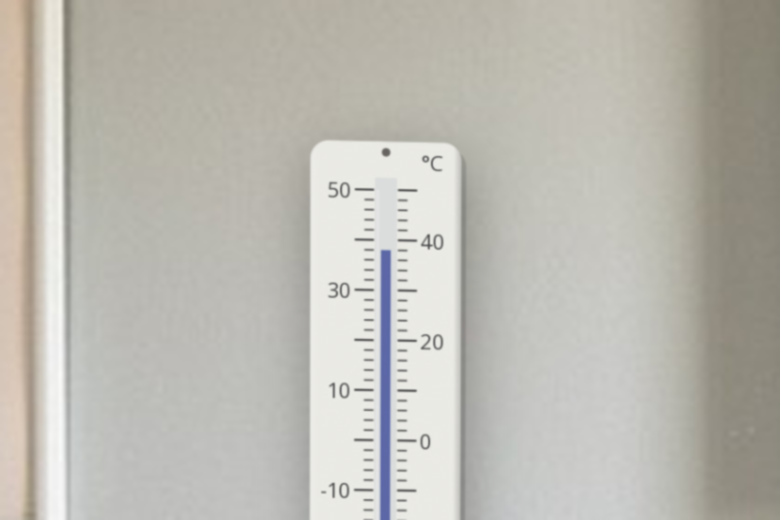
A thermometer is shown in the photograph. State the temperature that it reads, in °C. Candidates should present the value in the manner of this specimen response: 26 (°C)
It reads 38 (°C)
